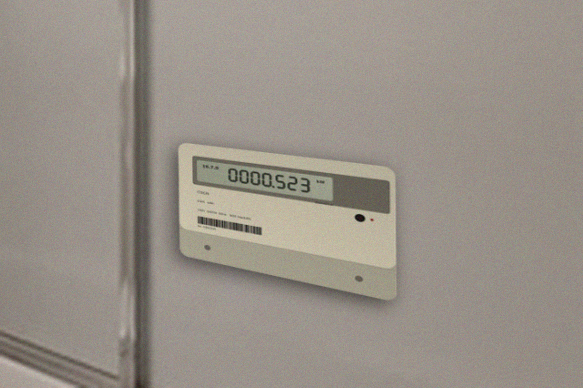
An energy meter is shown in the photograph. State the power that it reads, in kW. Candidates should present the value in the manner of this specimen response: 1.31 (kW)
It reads 0.523 (kW)
